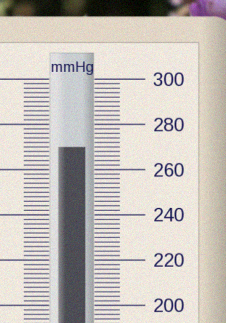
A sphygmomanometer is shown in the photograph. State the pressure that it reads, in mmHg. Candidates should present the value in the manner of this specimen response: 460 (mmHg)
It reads 270 (mmHg)
